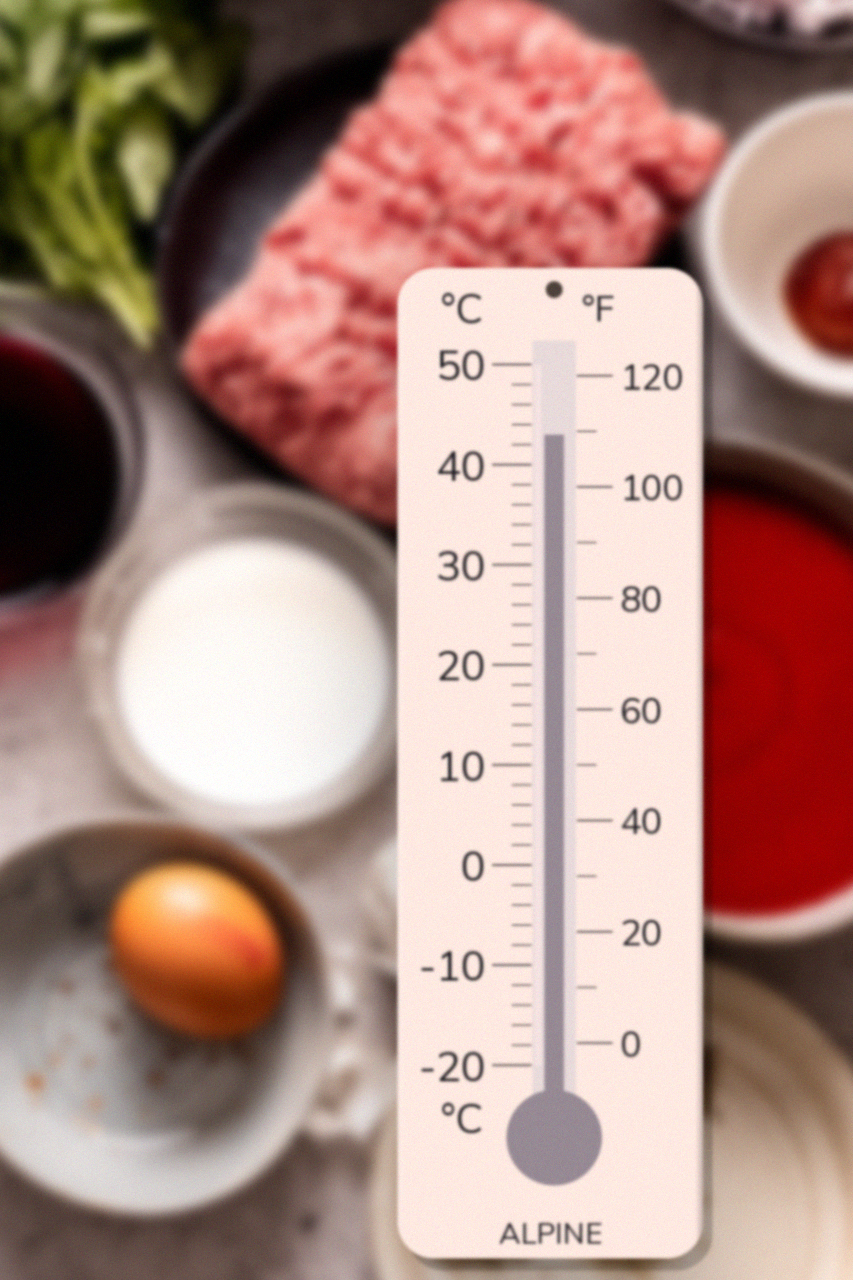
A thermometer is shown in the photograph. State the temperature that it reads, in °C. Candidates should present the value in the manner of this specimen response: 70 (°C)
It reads 43 (°C)
